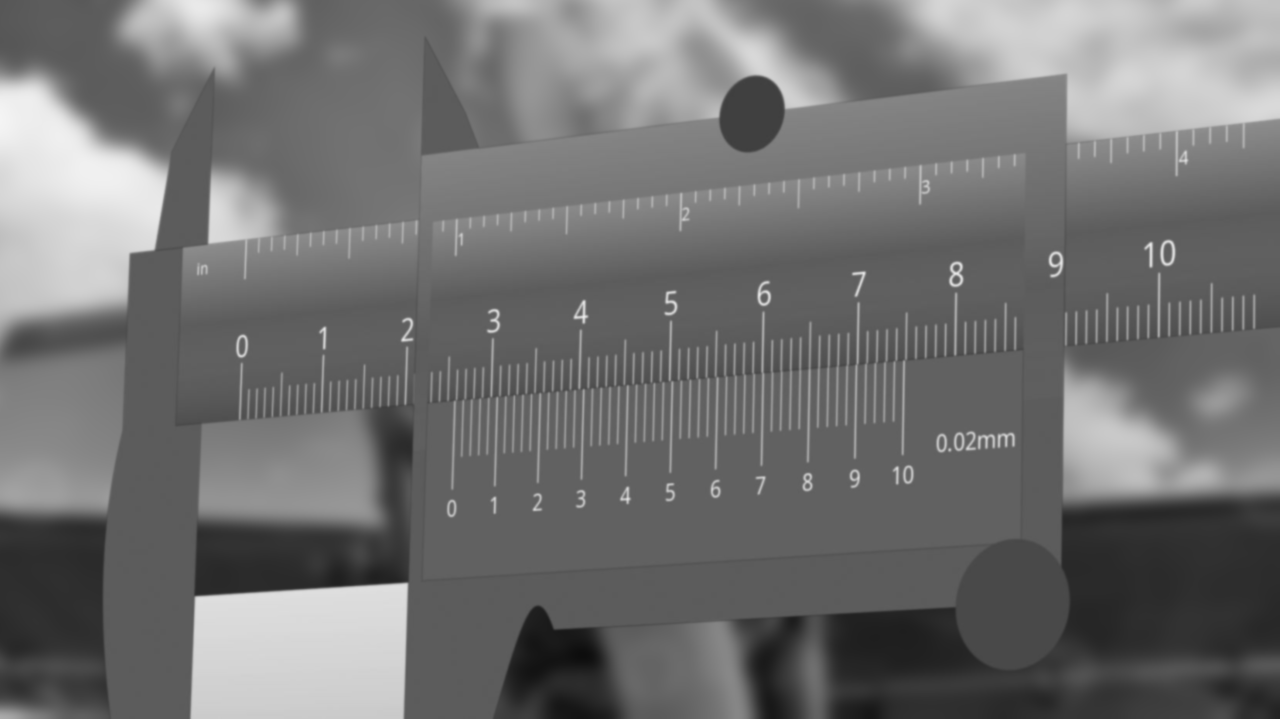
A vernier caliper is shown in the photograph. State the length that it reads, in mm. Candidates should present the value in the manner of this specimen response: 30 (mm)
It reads 25.8 (mm)
